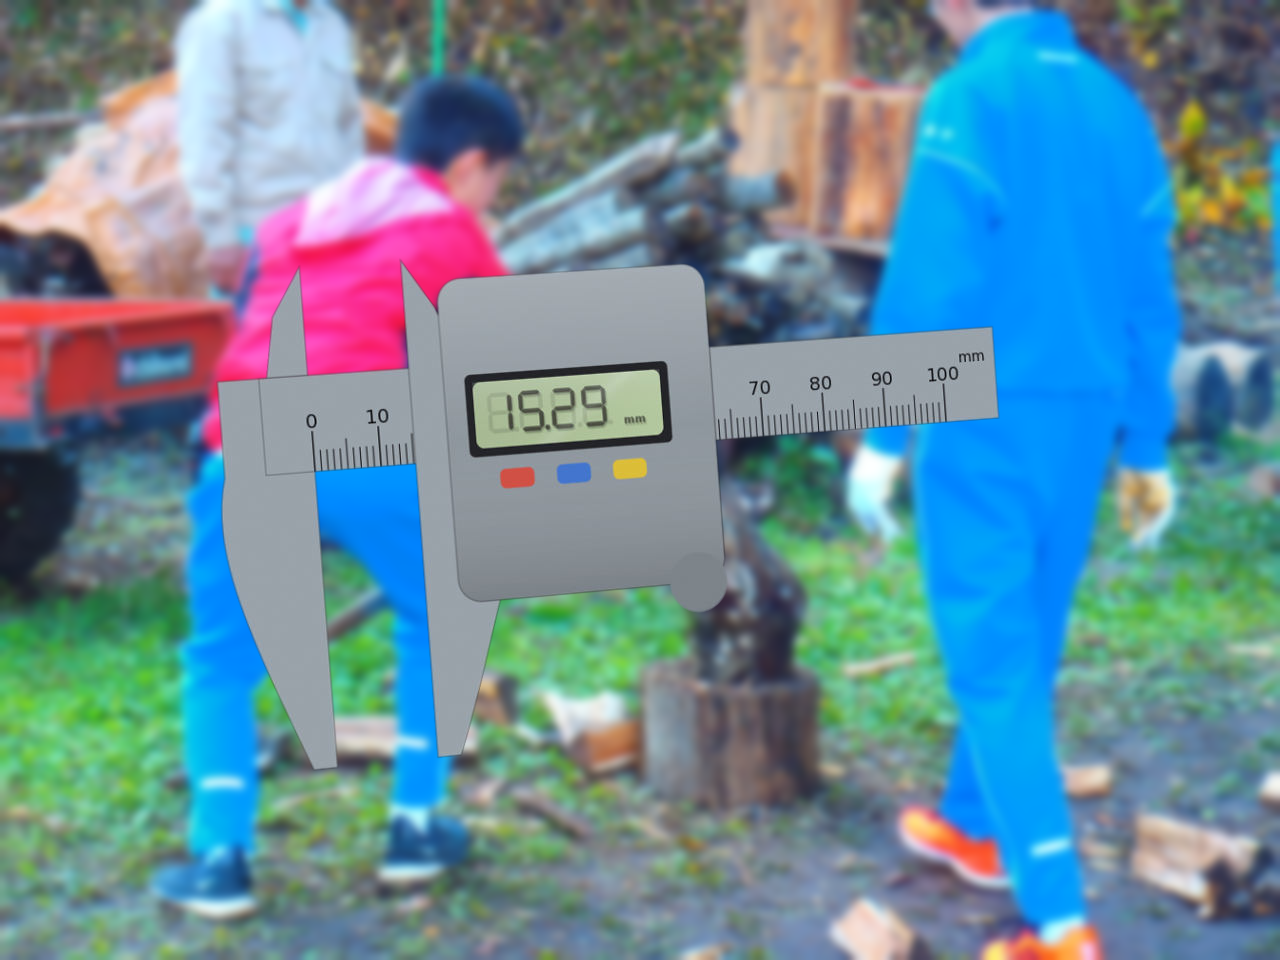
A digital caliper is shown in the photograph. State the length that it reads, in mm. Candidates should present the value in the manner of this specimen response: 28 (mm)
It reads 15.29 (mm)
